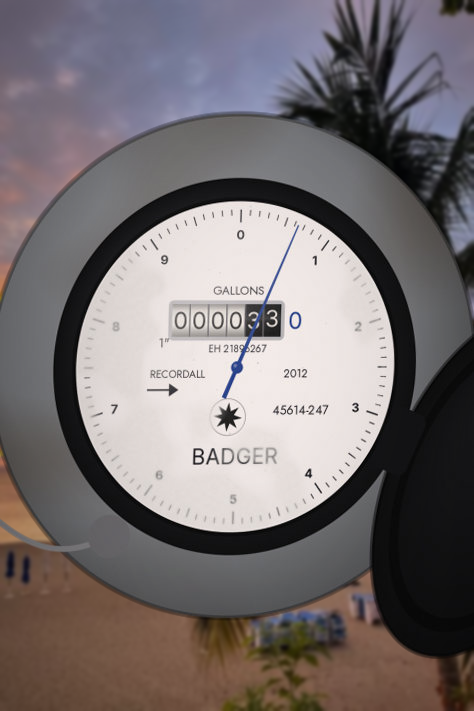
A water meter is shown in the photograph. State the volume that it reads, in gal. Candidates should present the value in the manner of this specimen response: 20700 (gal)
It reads 330.6 (gal)
